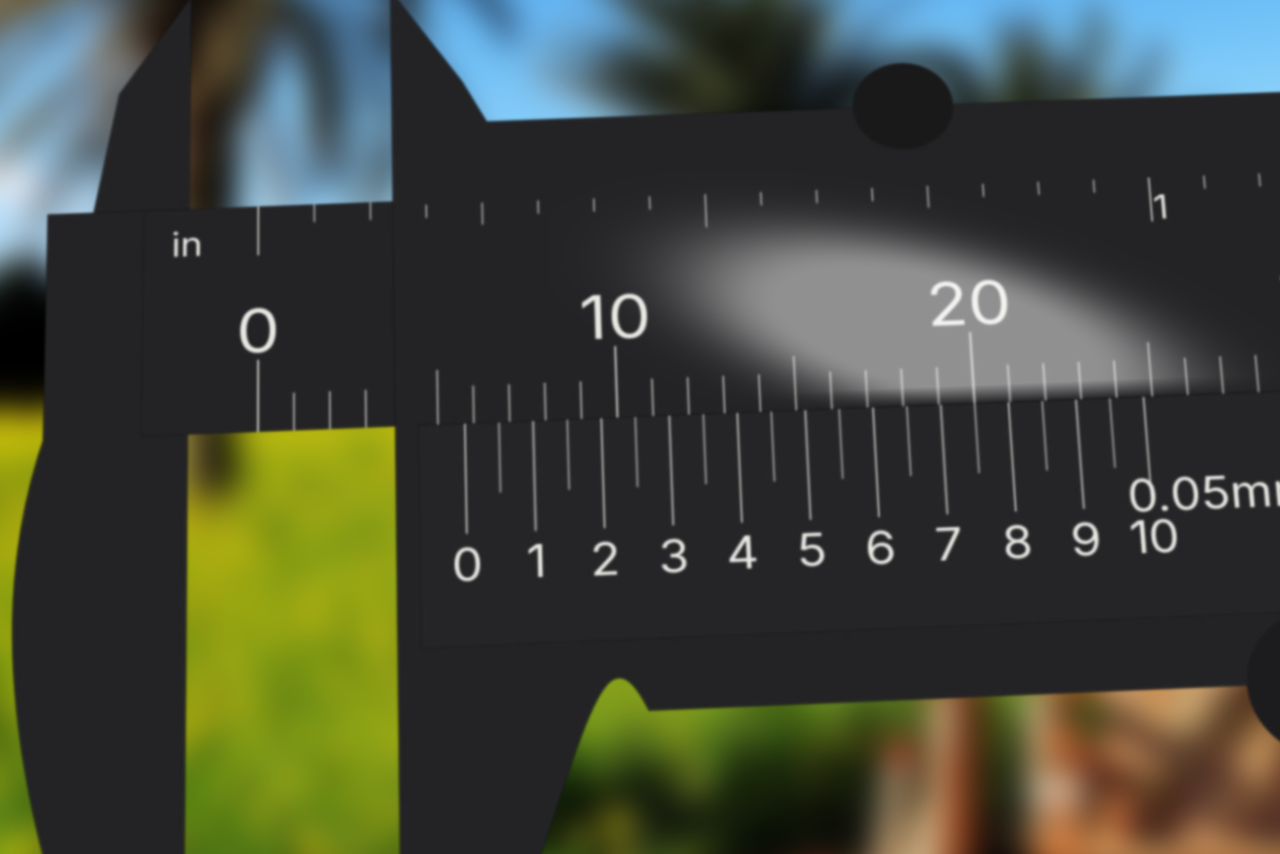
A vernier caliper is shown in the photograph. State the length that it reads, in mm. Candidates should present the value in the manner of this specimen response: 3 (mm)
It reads 5.75 (mm)
